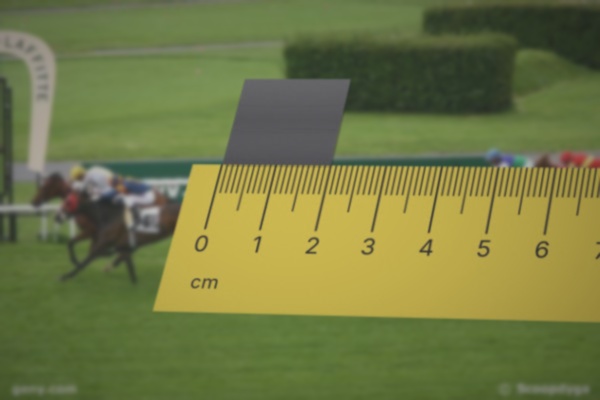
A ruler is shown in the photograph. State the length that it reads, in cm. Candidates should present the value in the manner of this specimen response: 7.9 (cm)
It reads 2 (cm)
